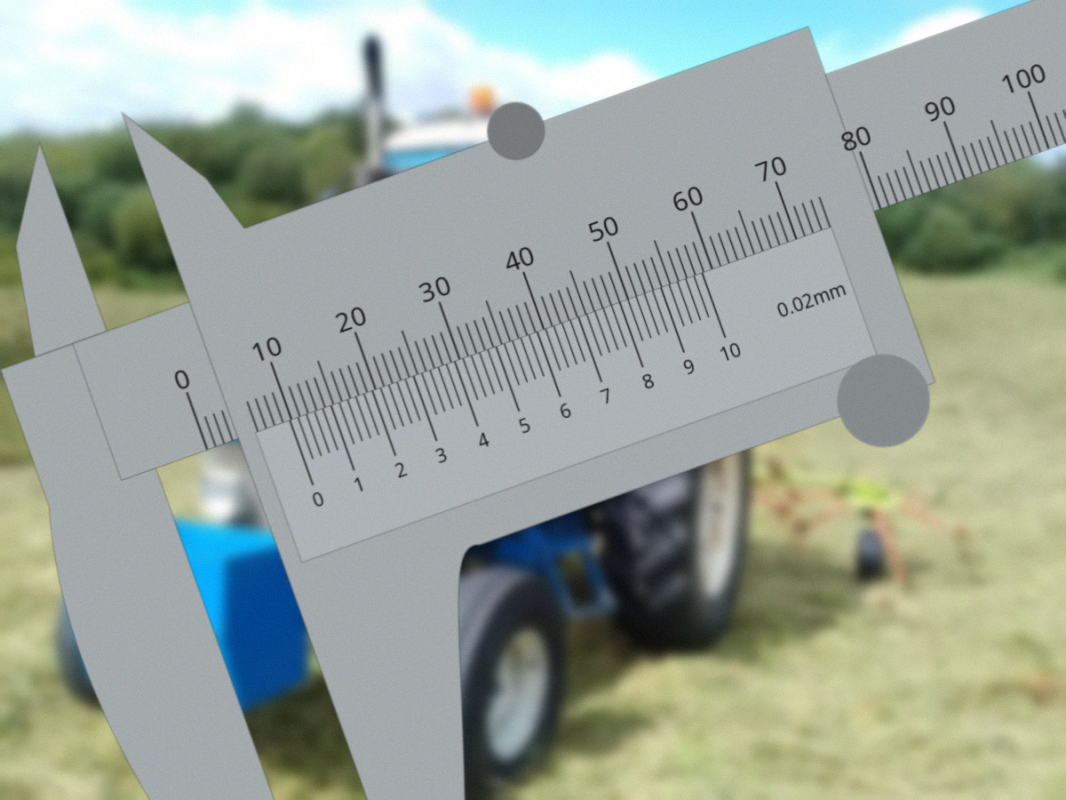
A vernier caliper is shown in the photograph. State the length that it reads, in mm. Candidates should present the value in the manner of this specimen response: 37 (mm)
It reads 9.8 (mm)
